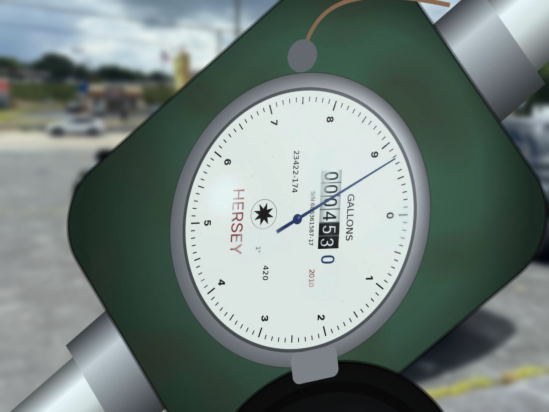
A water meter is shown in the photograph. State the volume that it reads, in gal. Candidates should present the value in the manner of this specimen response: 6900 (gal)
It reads 4529.2 (gal)
